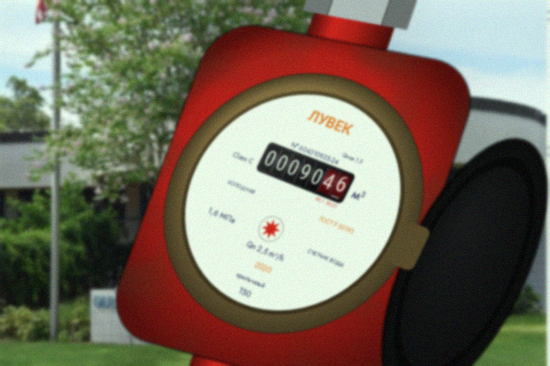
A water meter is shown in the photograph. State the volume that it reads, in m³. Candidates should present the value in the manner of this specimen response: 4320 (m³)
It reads 90.46 (m³)
